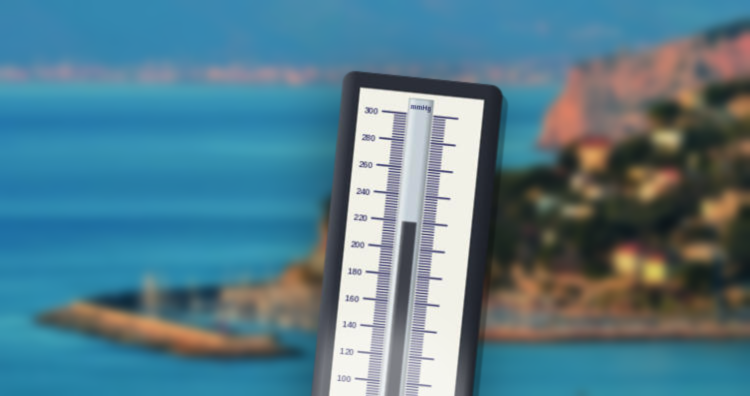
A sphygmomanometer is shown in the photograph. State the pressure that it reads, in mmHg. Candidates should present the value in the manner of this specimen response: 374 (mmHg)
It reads 220 (mmHg)
